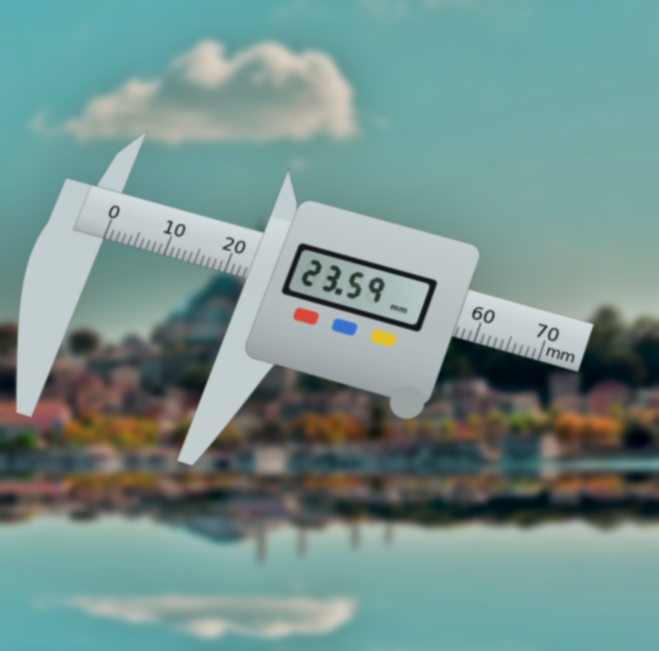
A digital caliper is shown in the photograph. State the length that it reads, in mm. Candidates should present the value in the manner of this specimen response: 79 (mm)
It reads 23.59 (mm)
